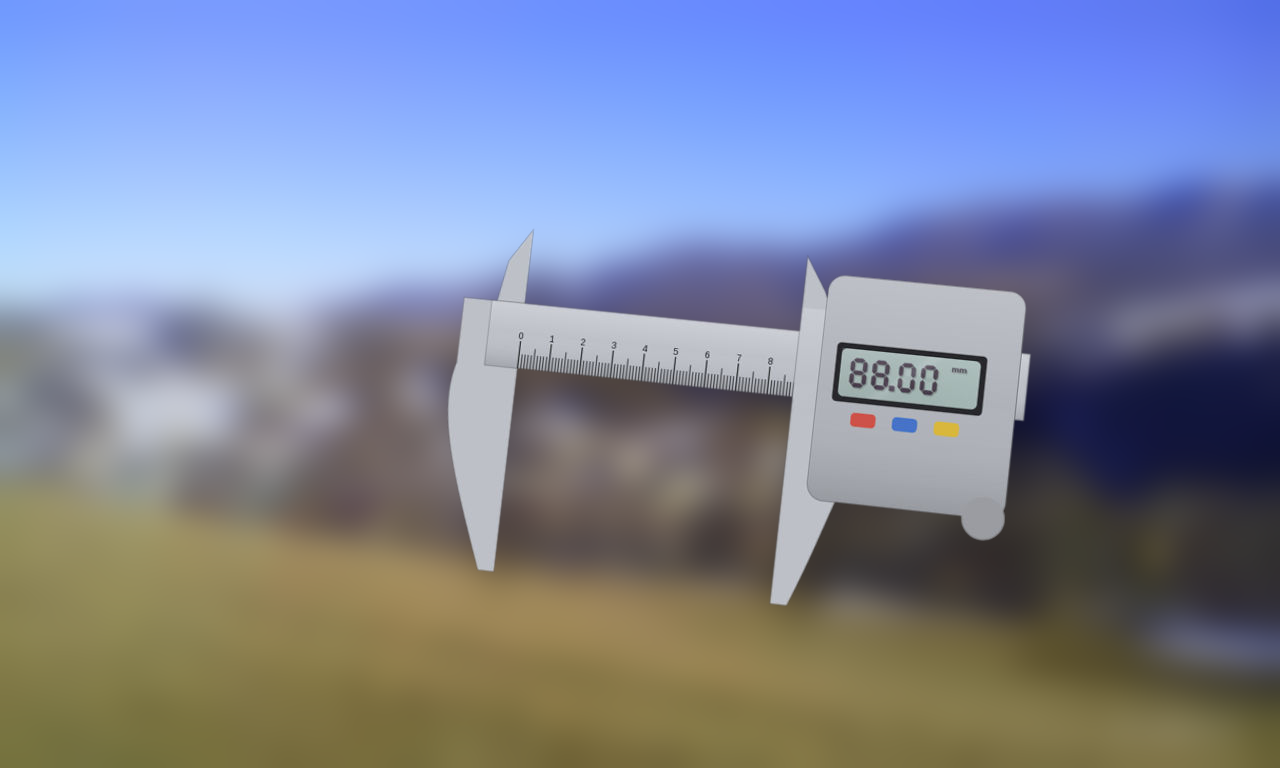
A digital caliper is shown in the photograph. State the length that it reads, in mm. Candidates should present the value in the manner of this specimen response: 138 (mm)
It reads 88.00 (mm)
